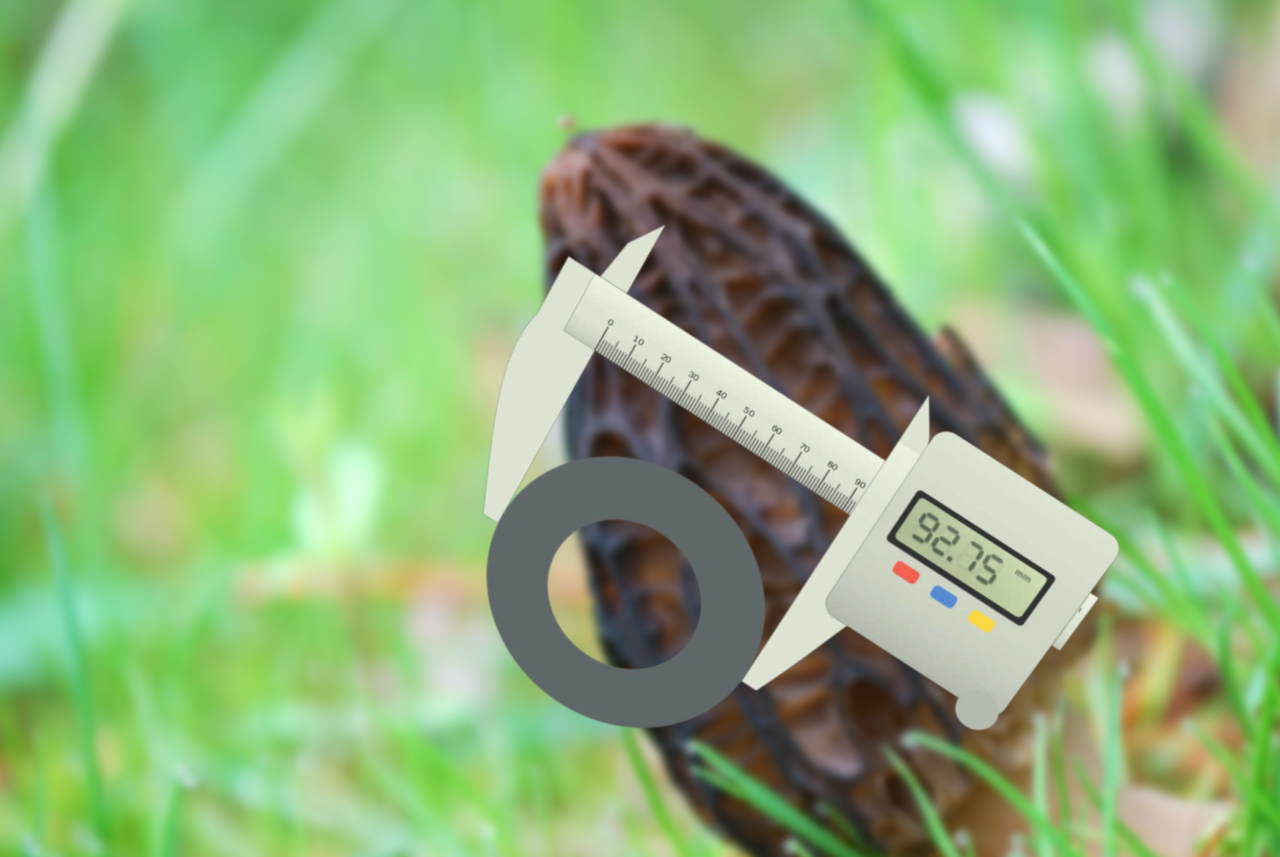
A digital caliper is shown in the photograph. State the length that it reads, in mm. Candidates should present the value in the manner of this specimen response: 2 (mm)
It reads 92.75 (mm)
